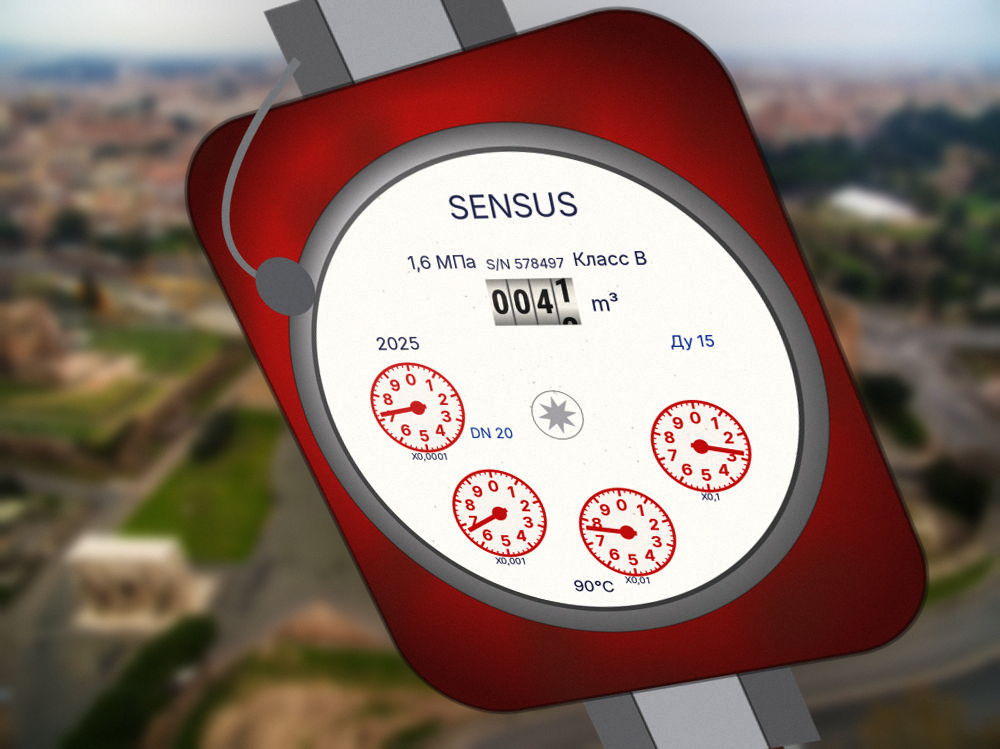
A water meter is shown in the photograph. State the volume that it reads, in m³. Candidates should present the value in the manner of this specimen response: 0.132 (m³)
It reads 41.2767 (m³)
